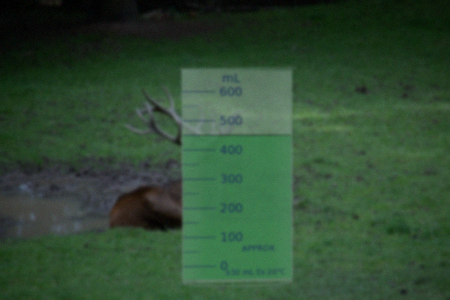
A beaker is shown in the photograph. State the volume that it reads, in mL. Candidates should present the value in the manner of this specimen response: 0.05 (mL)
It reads 450 (mL)
